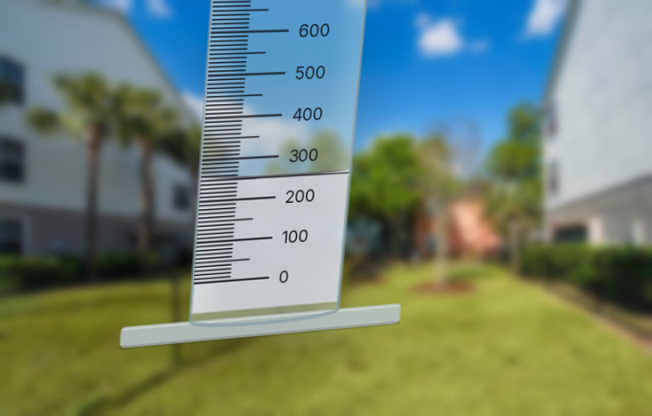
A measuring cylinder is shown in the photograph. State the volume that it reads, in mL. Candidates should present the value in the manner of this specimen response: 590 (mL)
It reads 250 (mL)
